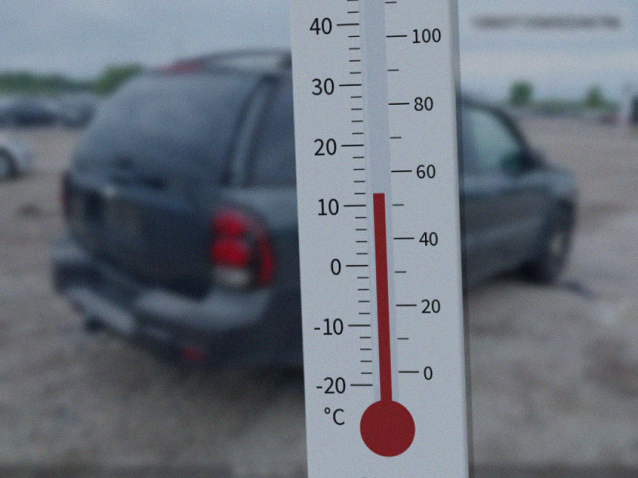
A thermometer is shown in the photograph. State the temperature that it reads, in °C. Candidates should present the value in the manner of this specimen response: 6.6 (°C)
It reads 12 (°C)
